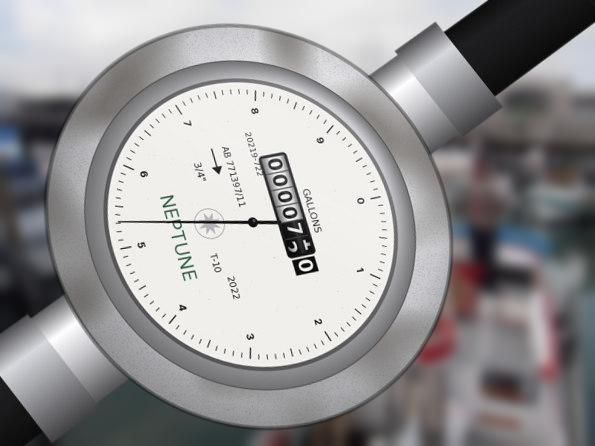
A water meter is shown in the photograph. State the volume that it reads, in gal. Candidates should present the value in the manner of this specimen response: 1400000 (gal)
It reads 715.3 (gal)
